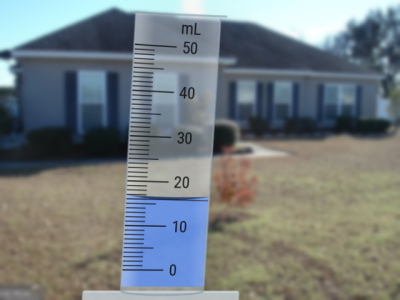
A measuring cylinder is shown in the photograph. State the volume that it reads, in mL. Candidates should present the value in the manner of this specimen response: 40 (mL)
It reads 16 (mL)
